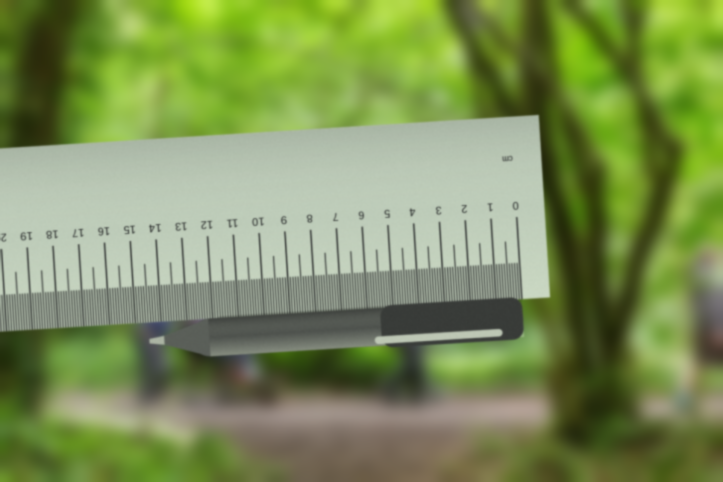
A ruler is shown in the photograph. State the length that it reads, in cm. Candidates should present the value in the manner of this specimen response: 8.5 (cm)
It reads 14.5 (cm)
